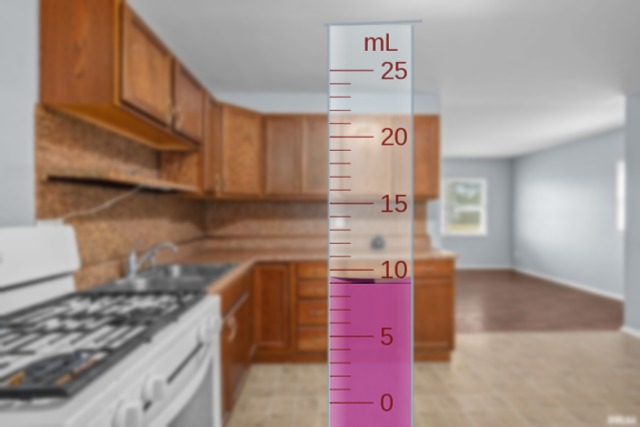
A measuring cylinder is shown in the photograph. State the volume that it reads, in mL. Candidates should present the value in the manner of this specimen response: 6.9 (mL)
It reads 9 (mL)
